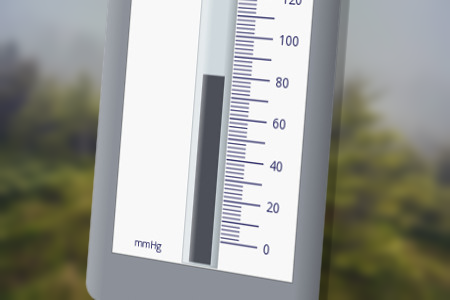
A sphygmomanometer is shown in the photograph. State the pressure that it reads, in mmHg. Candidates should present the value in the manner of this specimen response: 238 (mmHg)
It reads 80 (mmHg)
